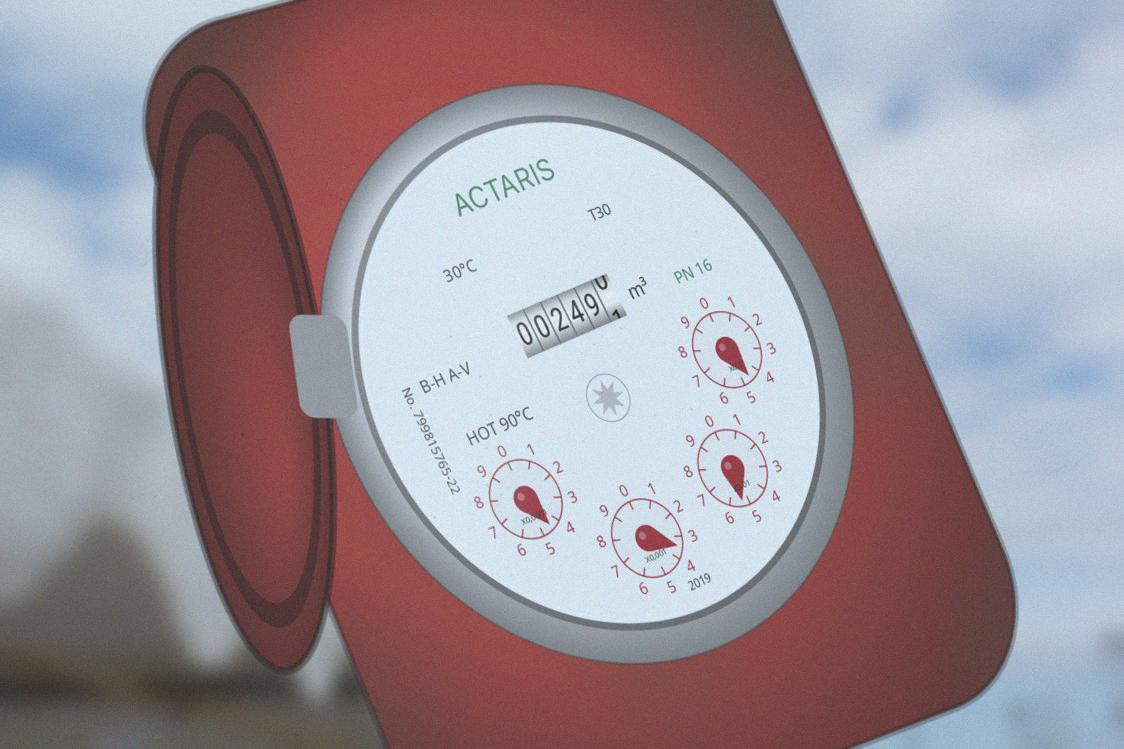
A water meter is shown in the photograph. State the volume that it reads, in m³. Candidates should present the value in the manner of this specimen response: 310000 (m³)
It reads 2490.4534 (m³)
